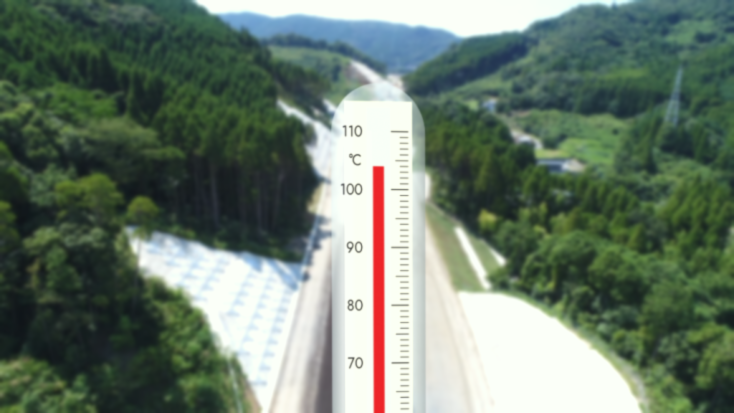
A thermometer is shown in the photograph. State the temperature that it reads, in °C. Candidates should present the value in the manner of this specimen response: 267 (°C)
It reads 104 (°C)
